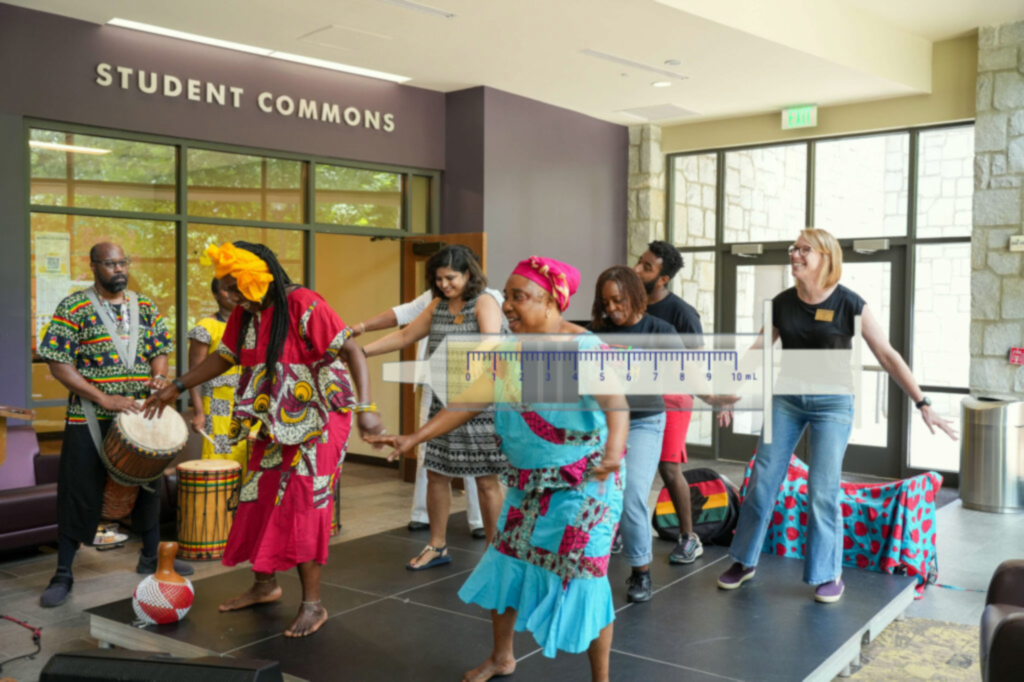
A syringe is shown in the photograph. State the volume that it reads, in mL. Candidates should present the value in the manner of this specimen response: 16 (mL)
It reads 2 (mL)
